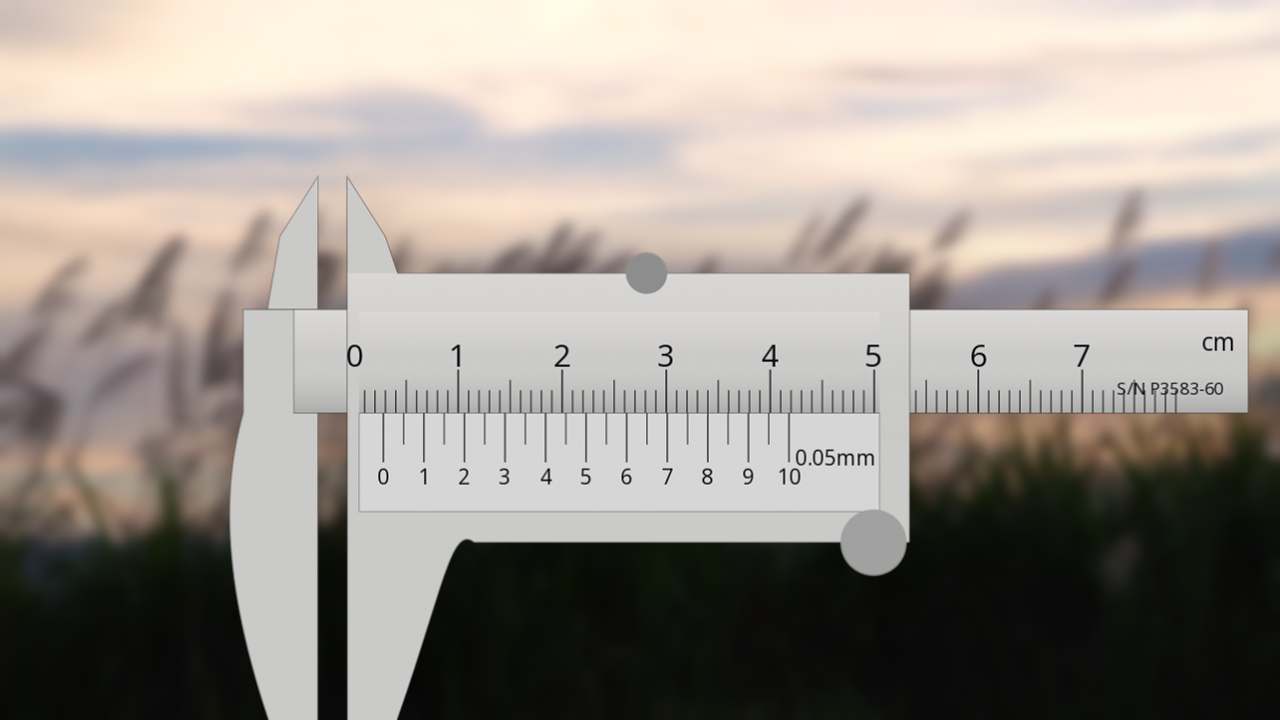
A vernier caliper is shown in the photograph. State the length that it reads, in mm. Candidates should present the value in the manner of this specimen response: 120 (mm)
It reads 2.8 (mm)
